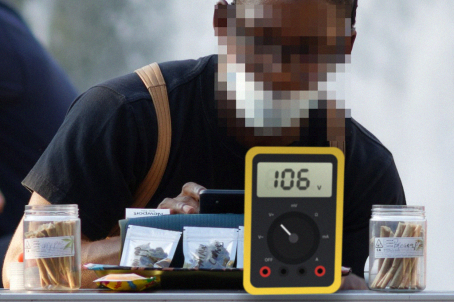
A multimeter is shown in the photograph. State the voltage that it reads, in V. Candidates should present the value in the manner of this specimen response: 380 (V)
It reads 106 (V)
